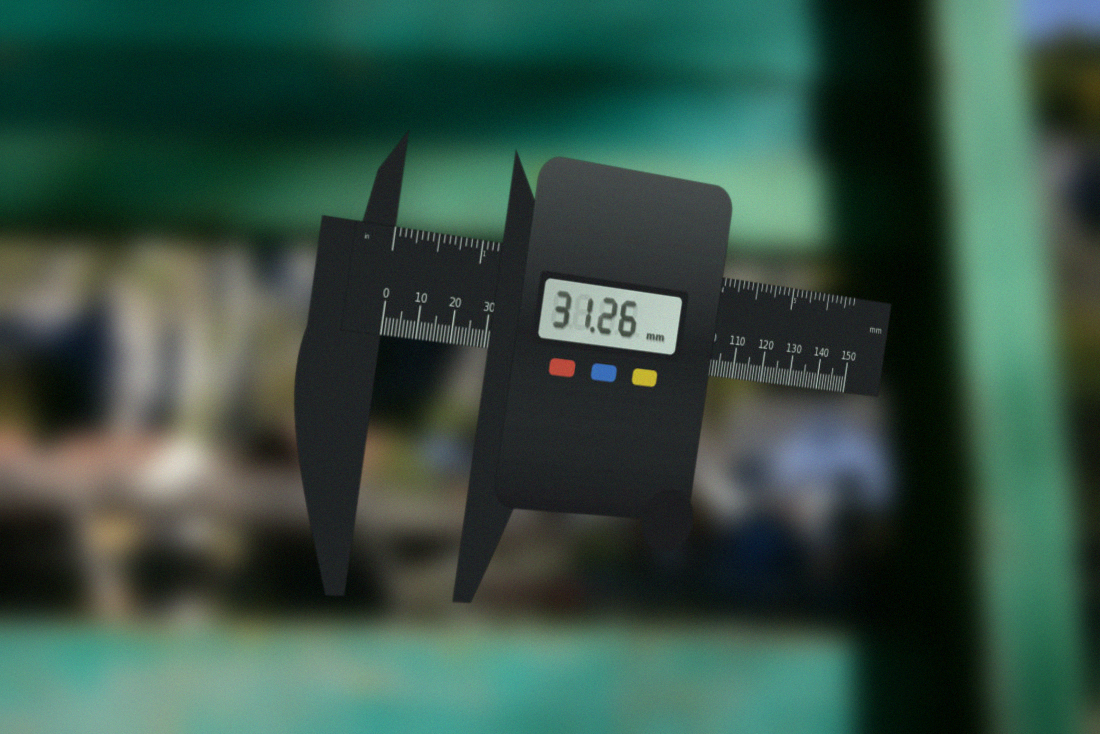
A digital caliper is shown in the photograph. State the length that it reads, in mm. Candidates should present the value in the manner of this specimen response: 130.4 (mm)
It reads 31.26 (mm)
